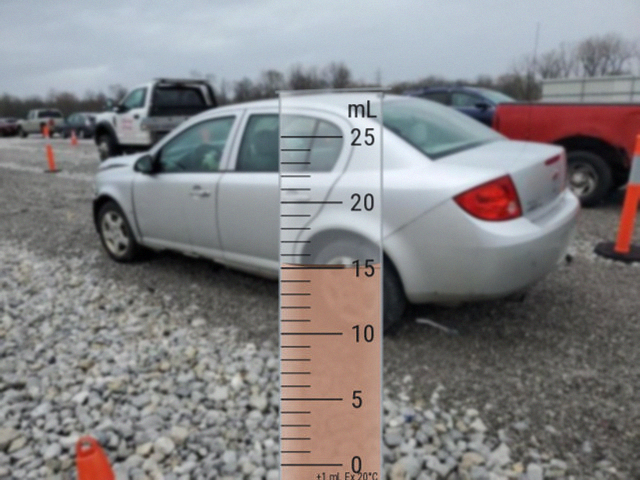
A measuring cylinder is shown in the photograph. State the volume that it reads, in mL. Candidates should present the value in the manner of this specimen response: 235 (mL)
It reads 15 (mL)
